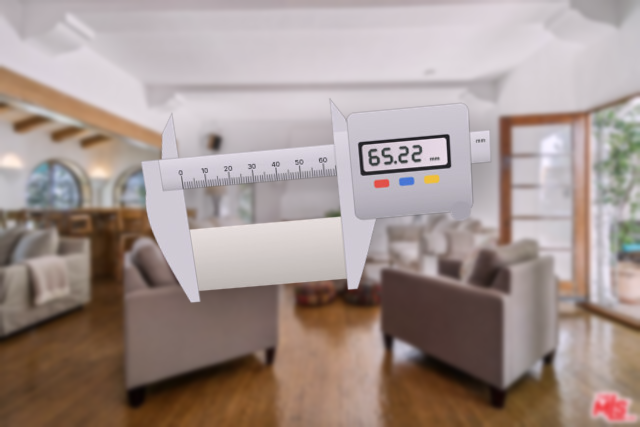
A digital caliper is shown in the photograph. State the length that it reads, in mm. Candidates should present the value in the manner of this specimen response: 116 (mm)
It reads 65.22 (mm)
